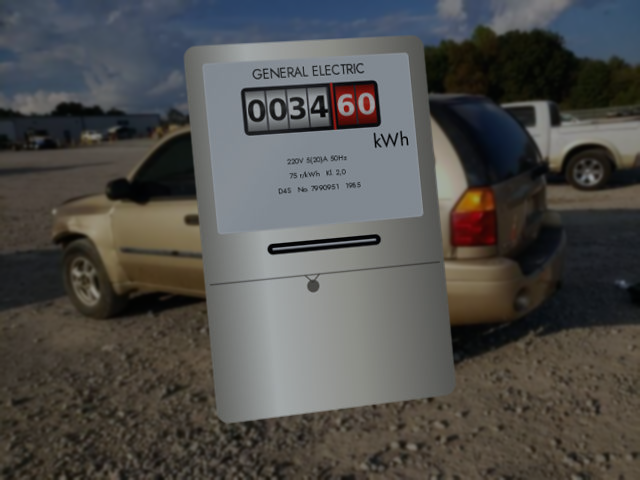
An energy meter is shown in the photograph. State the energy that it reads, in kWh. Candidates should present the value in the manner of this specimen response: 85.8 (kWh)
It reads 34.60 (kWh)
